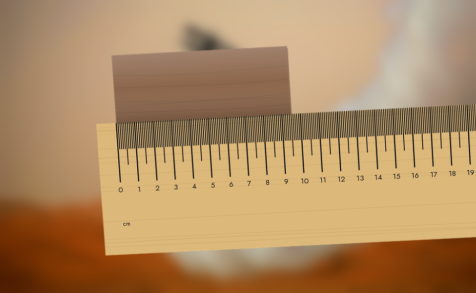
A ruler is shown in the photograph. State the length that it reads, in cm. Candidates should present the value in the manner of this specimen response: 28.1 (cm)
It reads 9.5 (cm)
